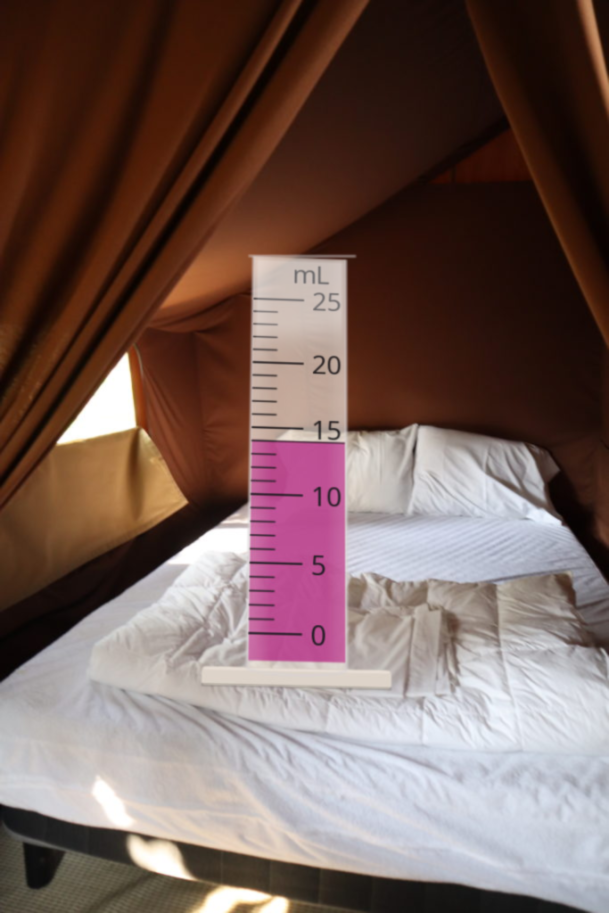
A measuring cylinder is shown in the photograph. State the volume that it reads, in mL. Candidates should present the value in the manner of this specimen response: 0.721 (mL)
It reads 14 (mL)
